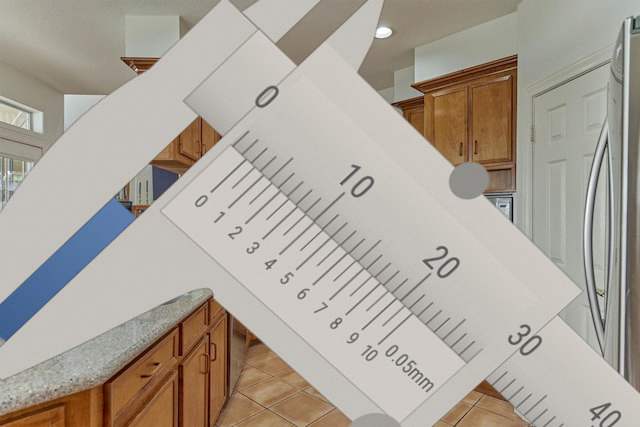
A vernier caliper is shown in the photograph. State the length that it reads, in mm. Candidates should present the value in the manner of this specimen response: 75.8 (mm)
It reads 2.5 (mm)
